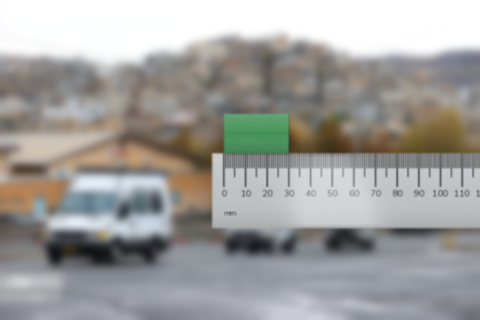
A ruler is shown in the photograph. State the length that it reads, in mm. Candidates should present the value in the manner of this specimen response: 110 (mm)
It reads 30 (mm)
